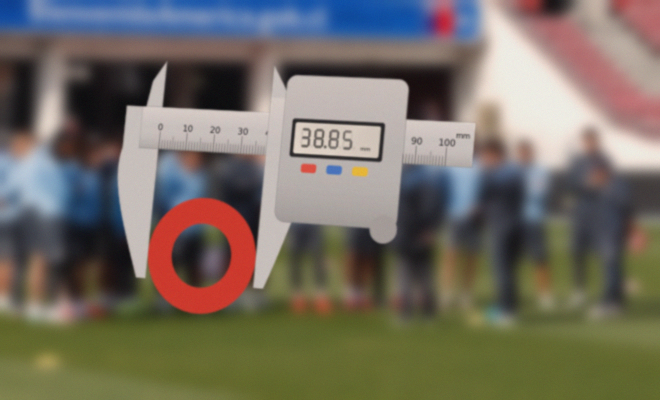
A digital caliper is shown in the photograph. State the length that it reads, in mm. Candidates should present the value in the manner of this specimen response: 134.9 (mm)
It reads 38.85 (mm)
